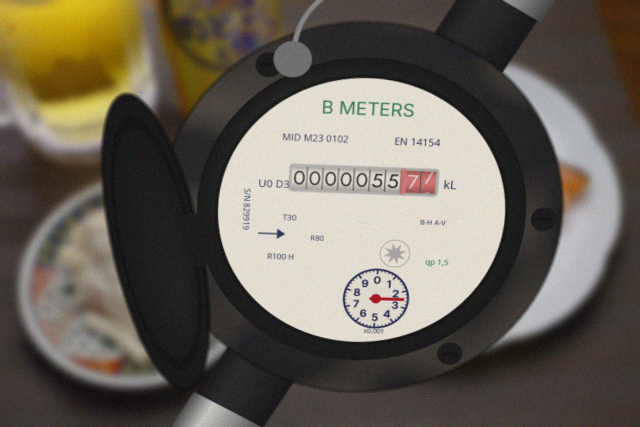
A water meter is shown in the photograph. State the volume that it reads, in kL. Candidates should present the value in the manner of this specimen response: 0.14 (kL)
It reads 55.772 (kL)
